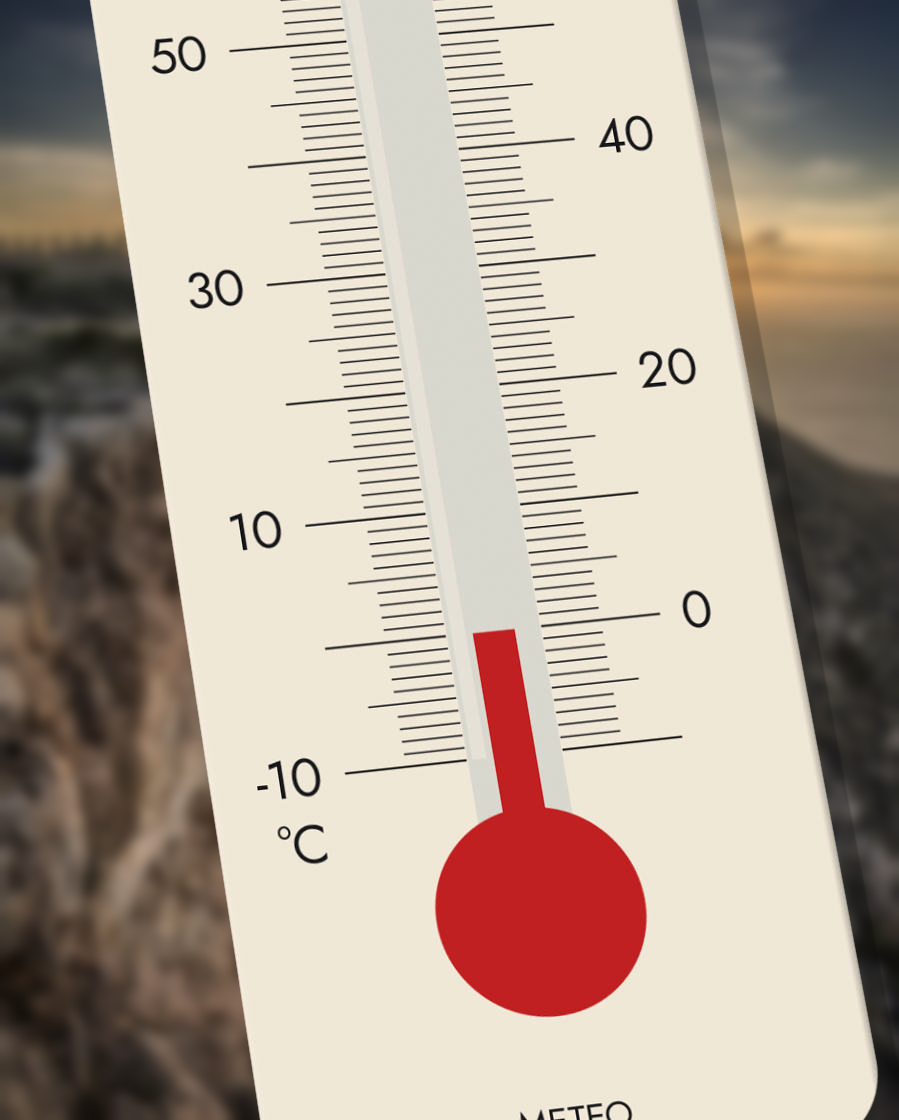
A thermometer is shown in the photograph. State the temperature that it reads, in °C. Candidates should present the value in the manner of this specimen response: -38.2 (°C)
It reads 0 (°C)
